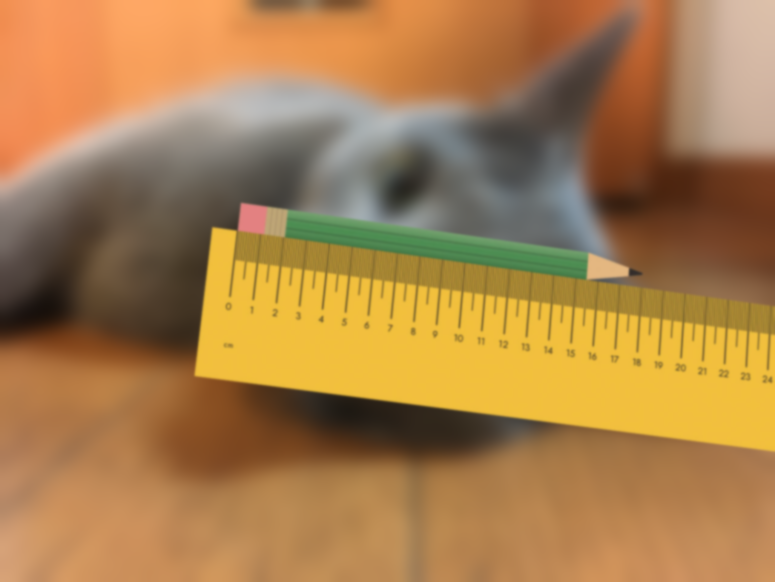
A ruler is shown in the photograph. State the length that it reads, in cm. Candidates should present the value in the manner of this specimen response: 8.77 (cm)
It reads 18 (cm)
